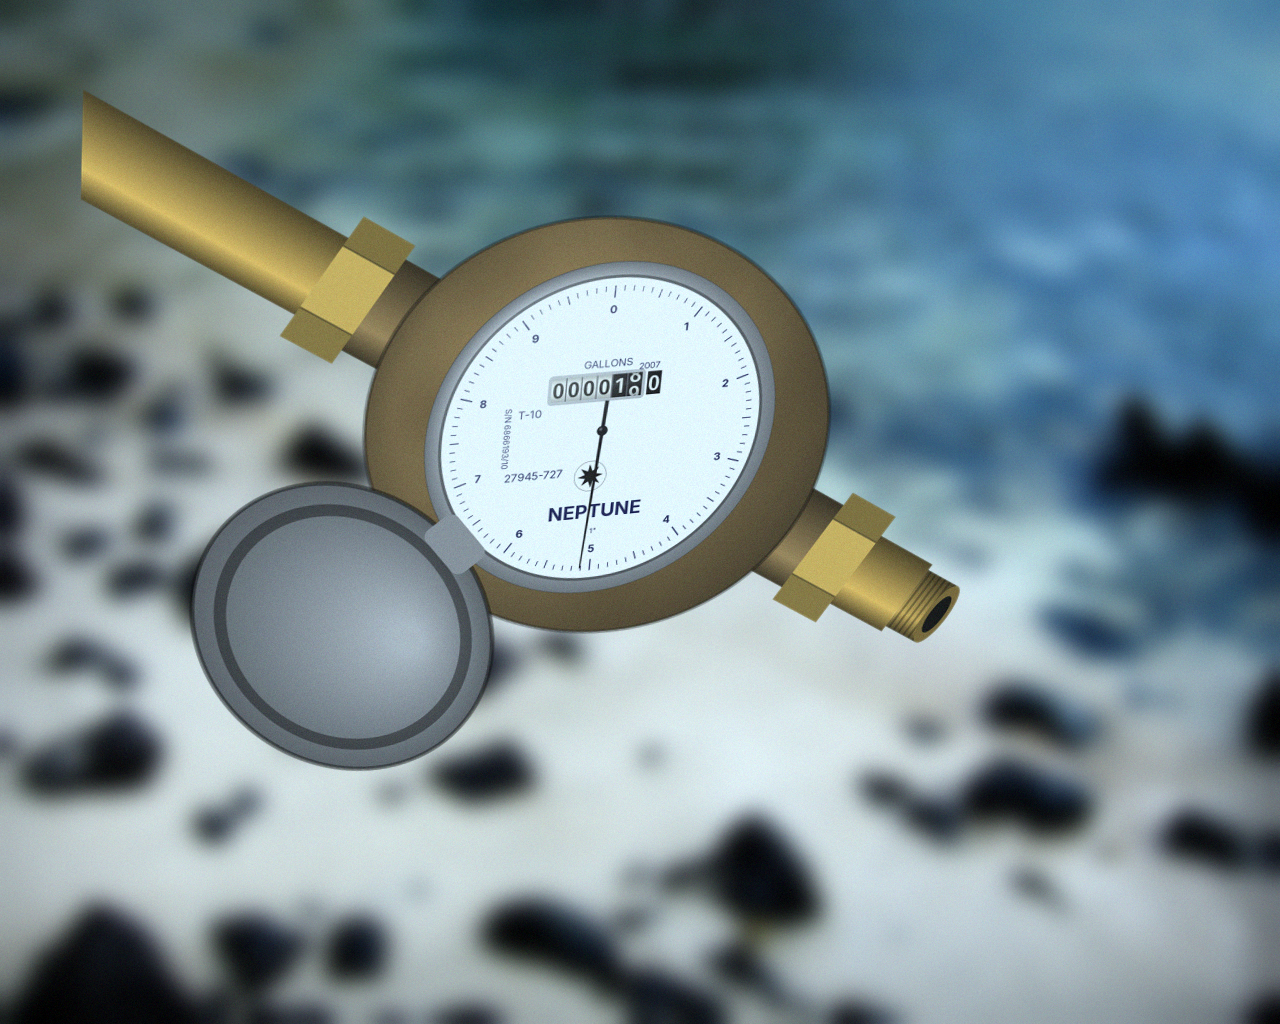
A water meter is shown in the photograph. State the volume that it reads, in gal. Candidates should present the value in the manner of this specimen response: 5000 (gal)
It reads 185.1 (gal)
